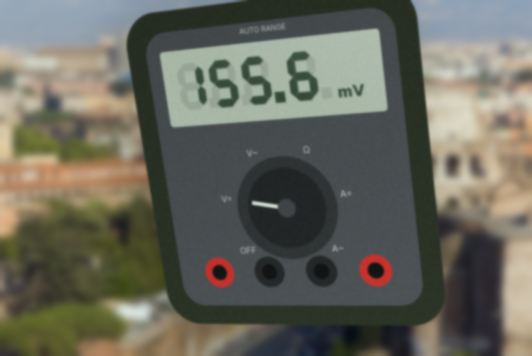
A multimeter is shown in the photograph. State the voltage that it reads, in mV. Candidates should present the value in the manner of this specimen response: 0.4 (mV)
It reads 155.6 (mV)
